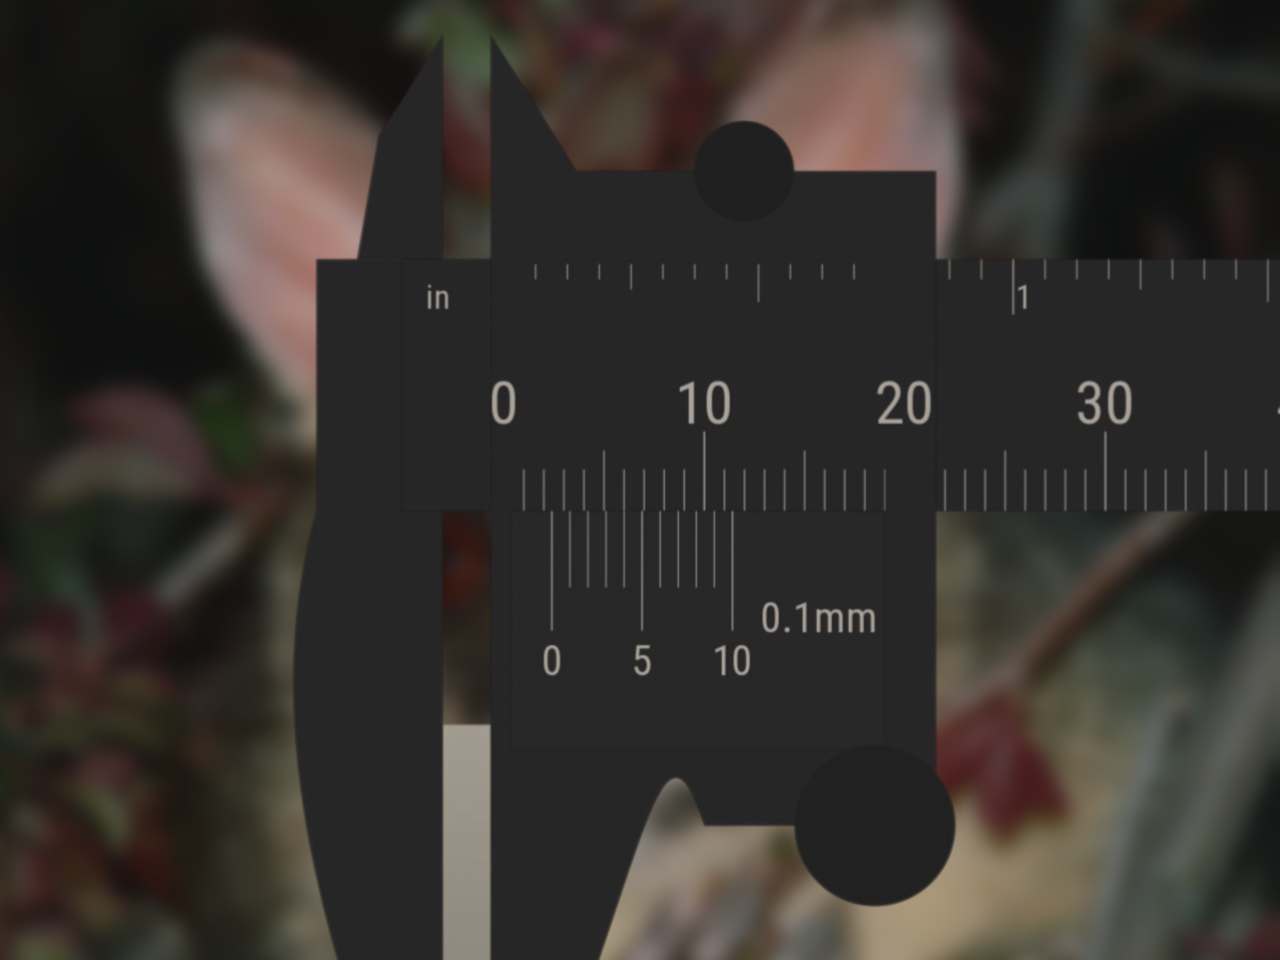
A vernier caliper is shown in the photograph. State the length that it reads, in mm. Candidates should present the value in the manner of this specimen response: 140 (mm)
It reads 2.4 (mm)
